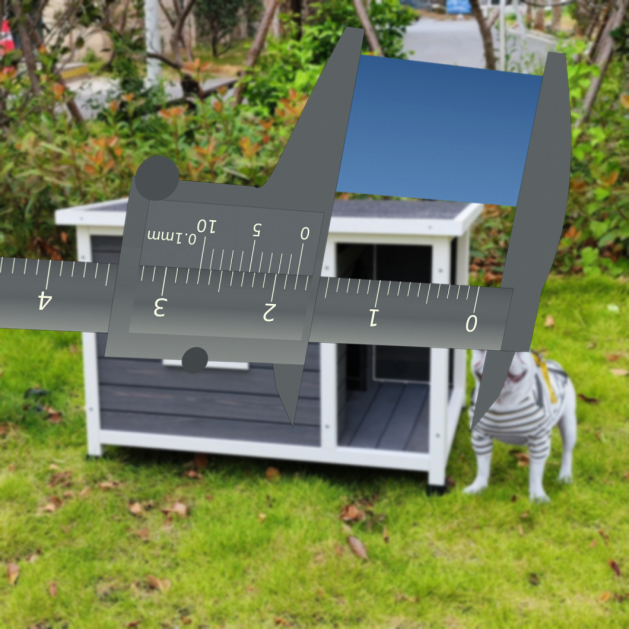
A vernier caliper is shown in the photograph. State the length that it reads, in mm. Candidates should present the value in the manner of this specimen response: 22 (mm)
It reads 18.0 (mm)
